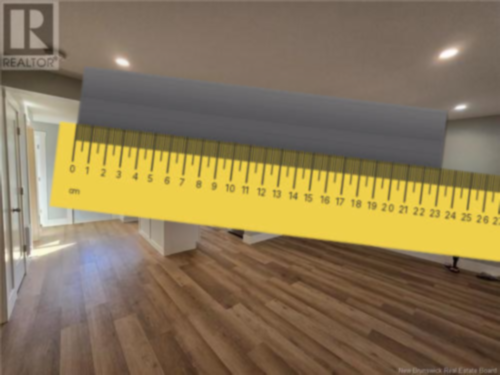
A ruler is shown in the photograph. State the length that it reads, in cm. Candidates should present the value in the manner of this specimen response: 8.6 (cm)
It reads 23 (cm)
